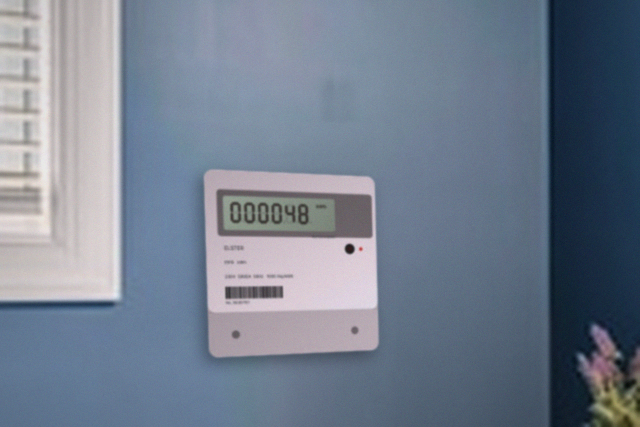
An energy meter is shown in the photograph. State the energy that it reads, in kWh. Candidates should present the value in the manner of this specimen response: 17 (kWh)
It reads 48 (kWh)
